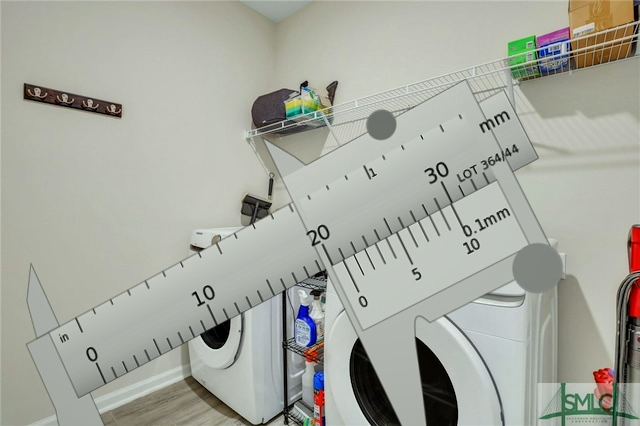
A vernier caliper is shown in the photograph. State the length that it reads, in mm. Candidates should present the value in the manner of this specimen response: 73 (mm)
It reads 20.9 (mm)
